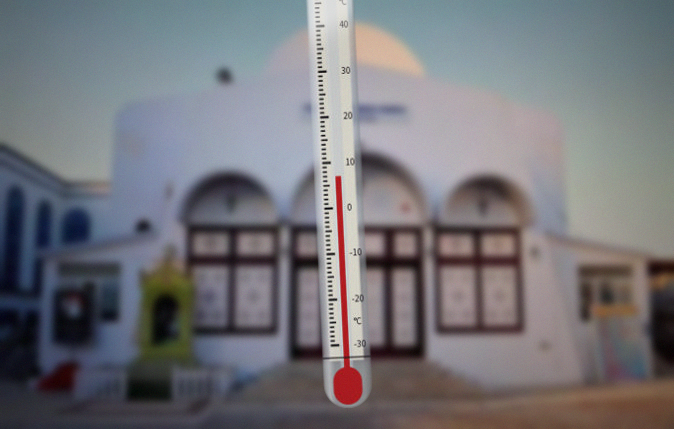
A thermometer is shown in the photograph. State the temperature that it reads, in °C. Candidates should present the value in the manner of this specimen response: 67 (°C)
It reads 7 (°C)
